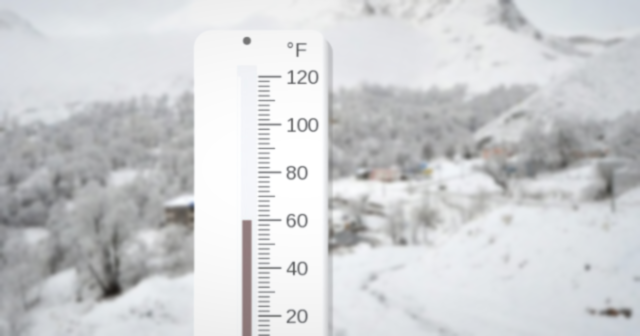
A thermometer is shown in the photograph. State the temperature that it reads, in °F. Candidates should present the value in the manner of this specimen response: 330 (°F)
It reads 60 (°F)
